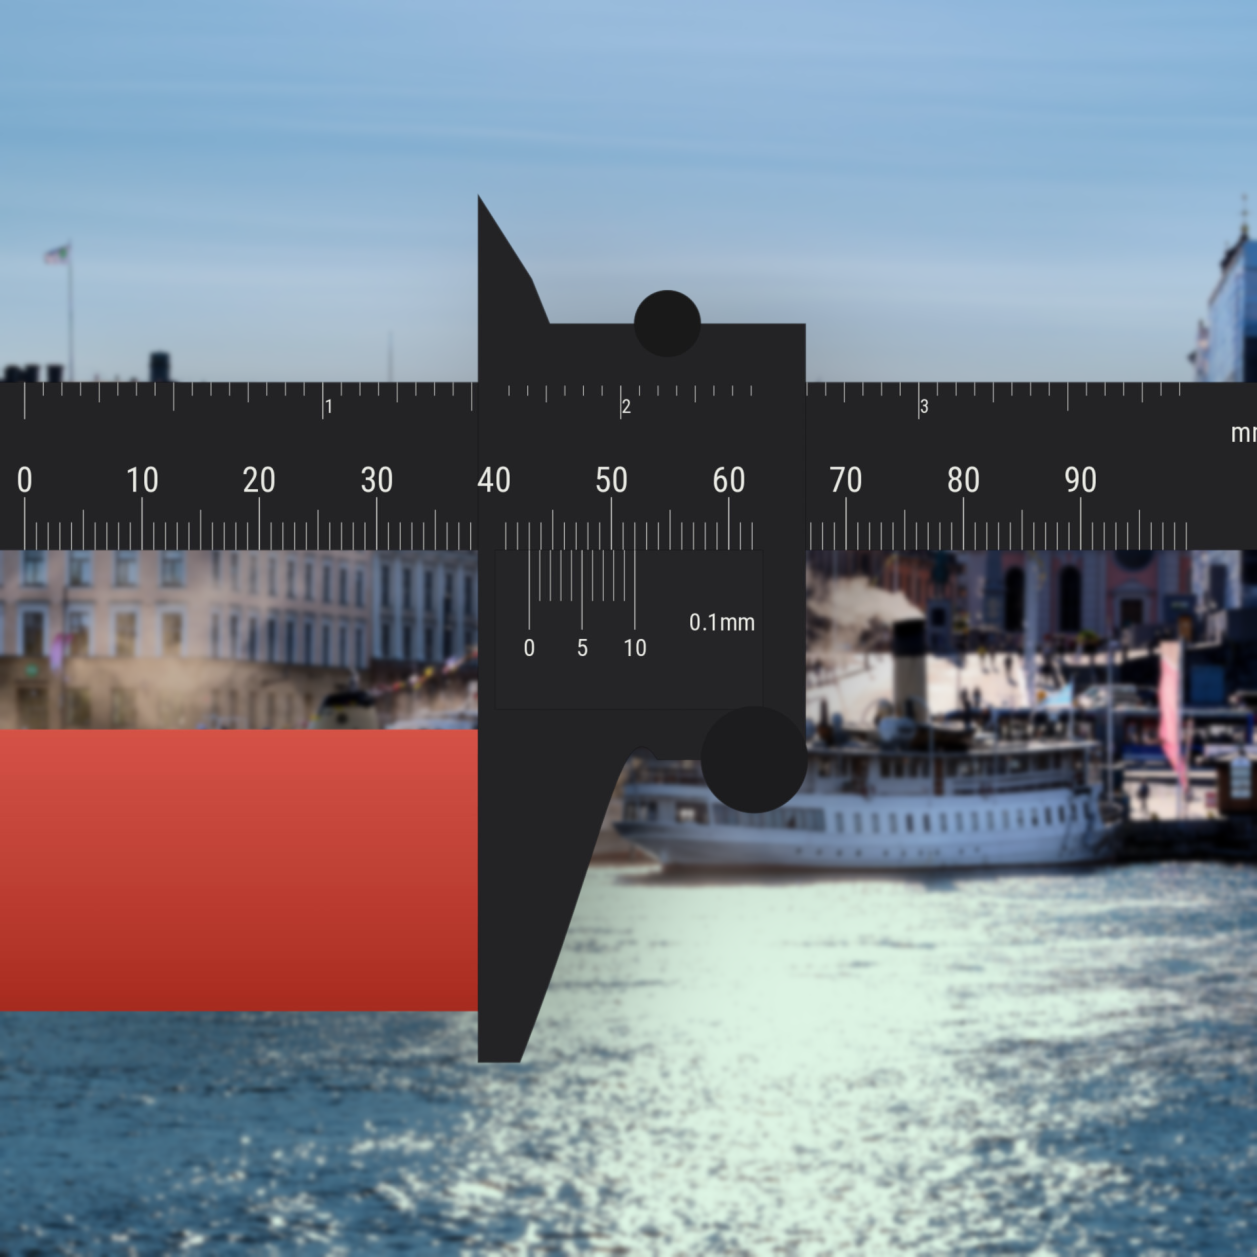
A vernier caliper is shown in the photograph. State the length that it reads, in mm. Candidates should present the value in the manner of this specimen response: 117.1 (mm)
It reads 43.0 (mm)
